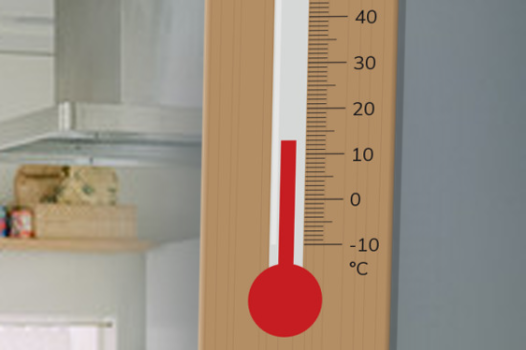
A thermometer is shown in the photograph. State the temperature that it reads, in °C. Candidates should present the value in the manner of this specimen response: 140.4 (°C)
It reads 13 (°C)
